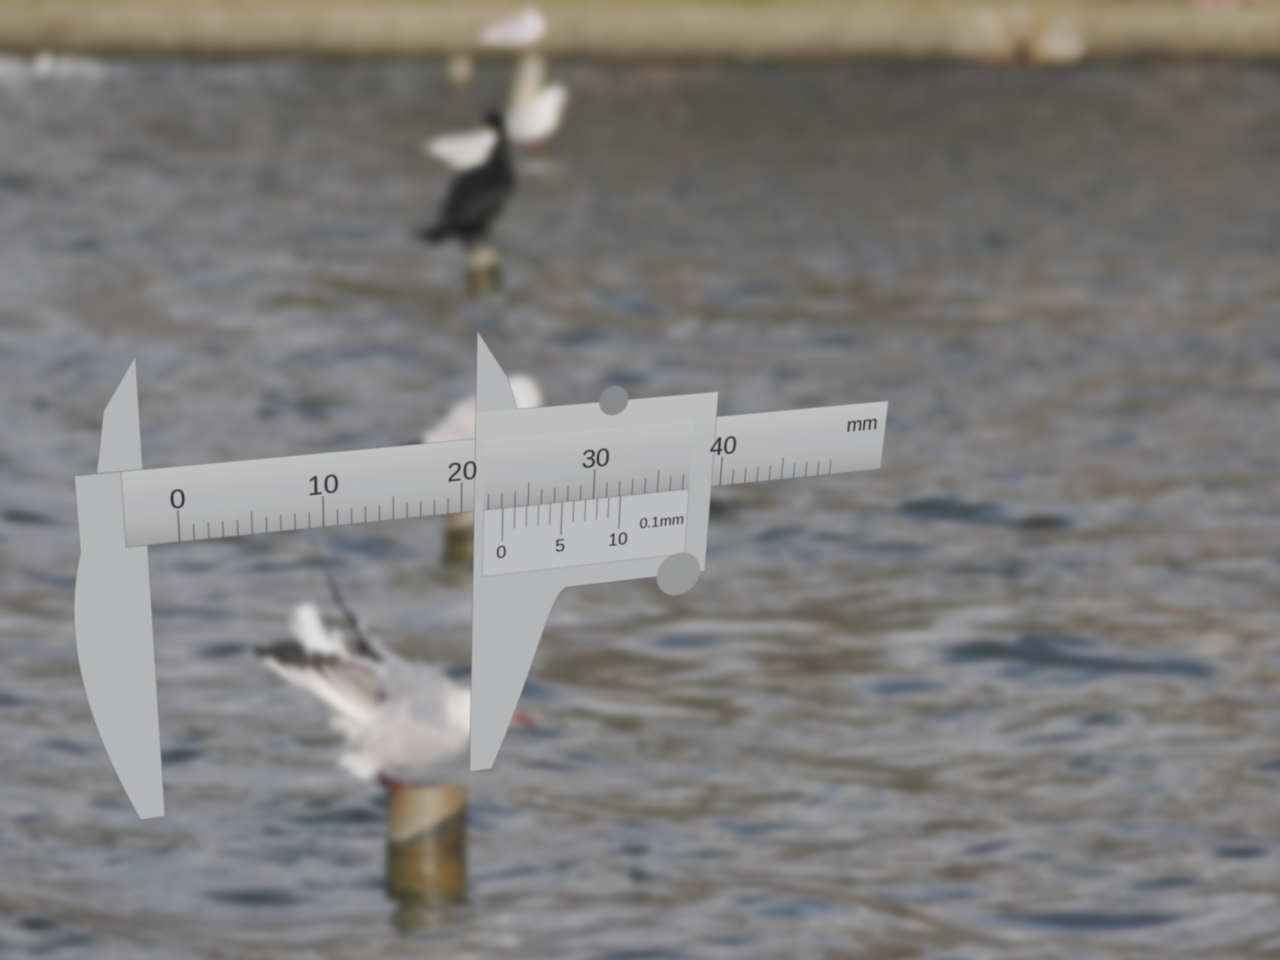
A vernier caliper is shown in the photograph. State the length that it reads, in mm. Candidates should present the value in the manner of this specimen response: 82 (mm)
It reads 23.1 (mm)
